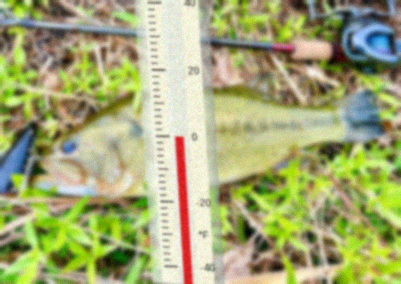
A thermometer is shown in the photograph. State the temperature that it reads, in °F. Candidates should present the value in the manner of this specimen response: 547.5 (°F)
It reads 0 (°F)
